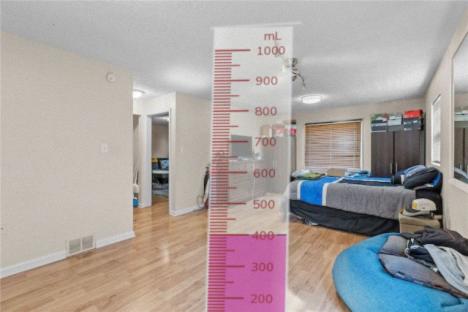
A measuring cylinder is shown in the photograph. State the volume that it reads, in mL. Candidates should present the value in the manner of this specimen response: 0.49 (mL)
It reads 400 (mL)
